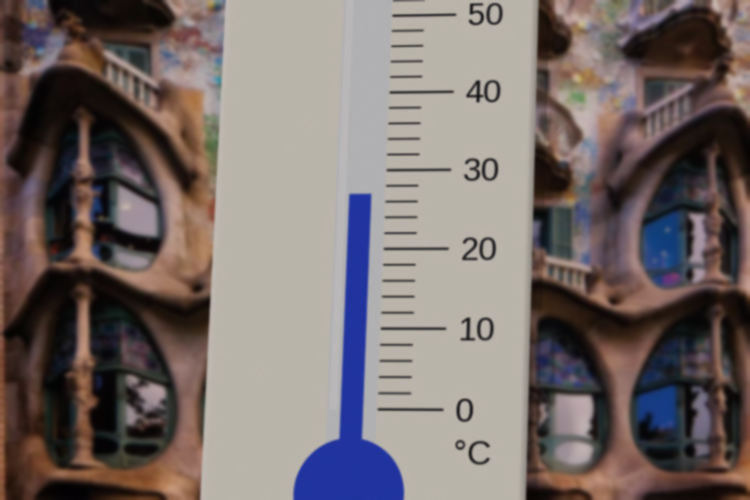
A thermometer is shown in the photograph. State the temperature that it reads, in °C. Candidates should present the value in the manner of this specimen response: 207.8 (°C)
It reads 27 (°C)
